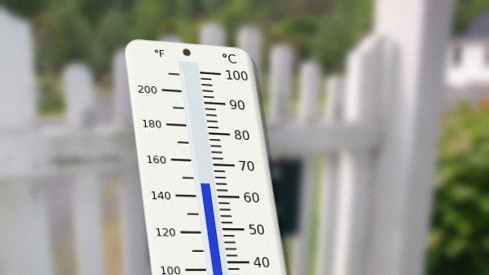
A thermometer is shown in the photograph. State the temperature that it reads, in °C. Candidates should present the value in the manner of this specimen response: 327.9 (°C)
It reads 64 (°C)
